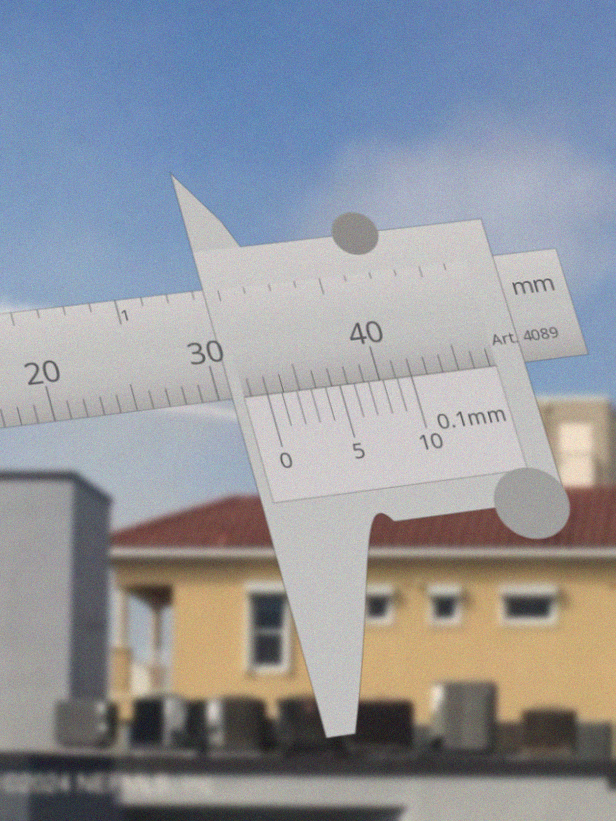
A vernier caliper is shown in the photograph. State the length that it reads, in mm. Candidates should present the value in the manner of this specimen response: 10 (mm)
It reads 33.0 (mm)
